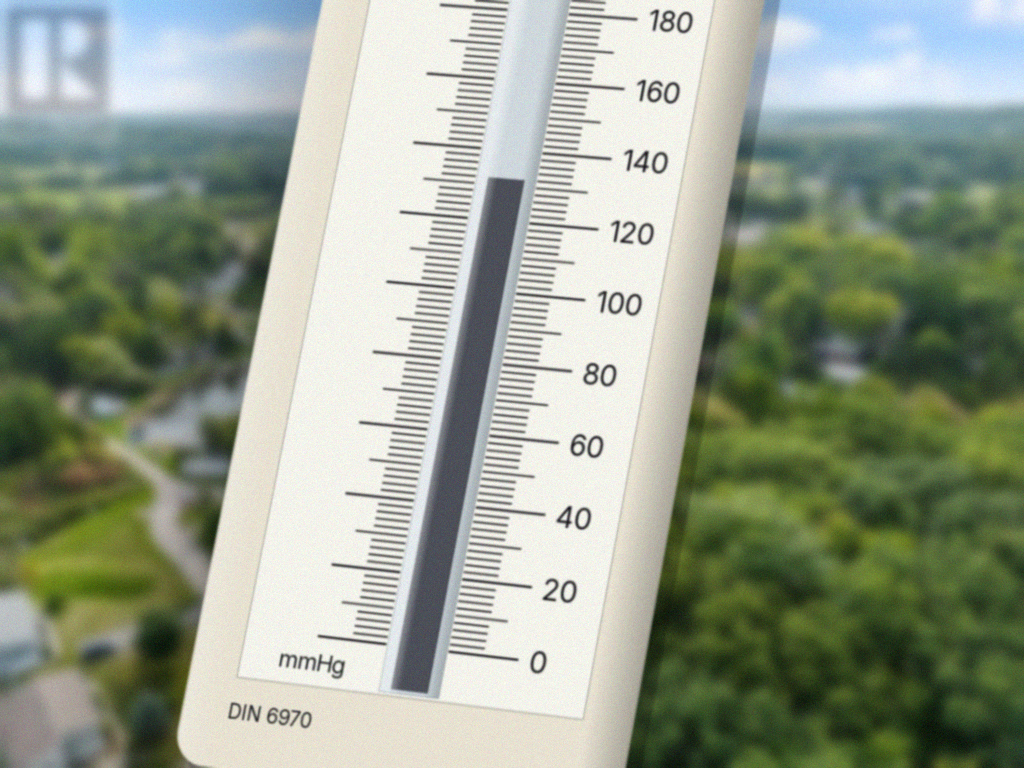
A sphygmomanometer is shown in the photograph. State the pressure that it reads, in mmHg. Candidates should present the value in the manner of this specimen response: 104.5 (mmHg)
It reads 132 (mmHg)
